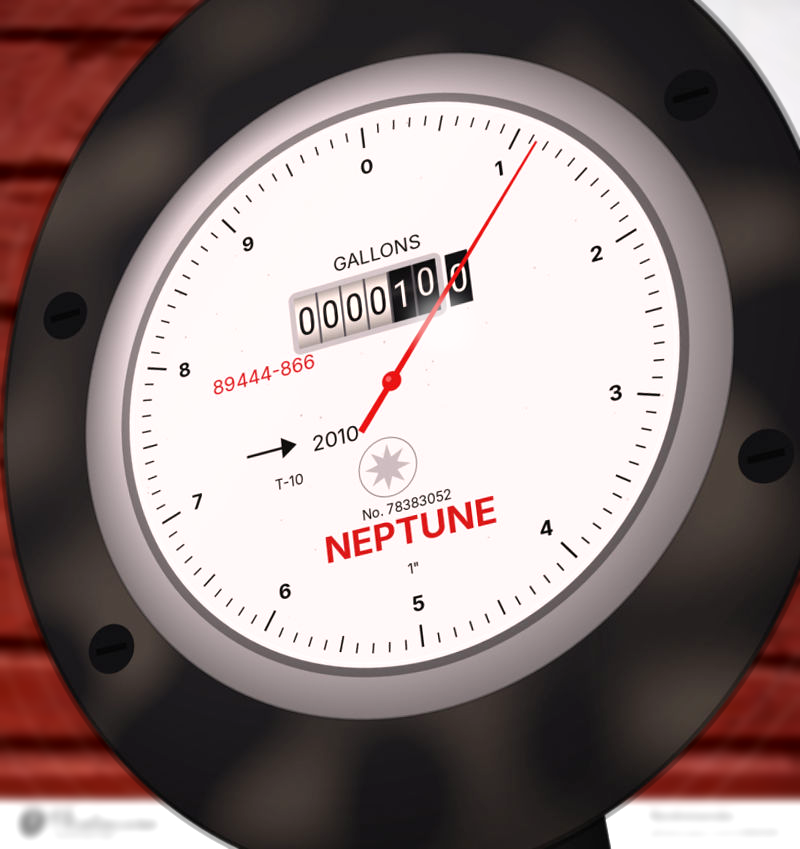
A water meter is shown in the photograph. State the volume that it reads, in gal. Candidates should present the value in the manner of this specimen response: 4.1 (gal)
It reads 101.1 (gal)
